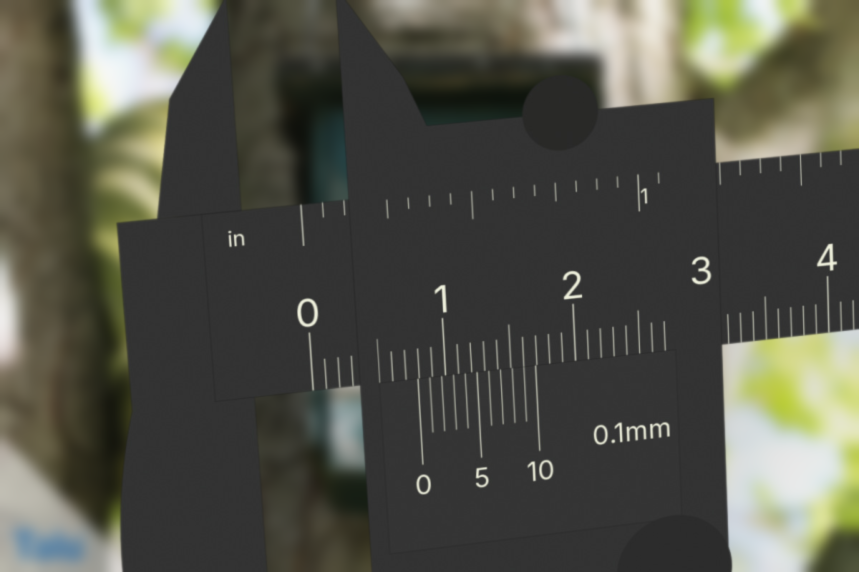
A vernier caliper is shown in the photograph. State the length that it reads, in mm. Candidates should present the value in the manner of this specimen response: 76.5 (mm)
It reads 7.9 (mm)
